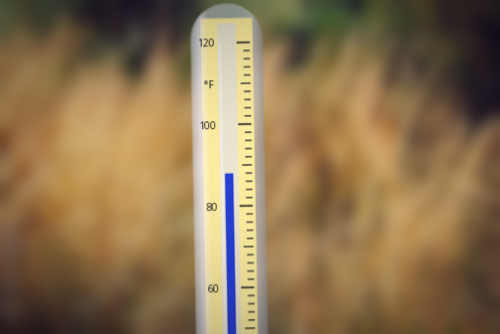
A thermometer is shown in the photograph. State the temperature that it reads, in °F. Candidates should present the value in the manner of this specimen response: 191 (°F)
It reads 88 (°F)
